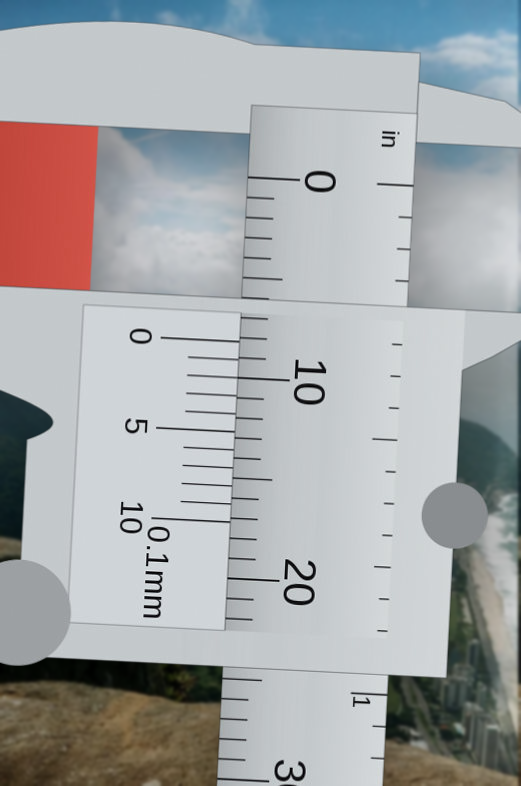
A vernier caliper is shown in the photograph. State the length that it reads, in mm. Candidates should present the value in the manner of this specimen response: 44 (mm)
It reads 8.2 (mm)
